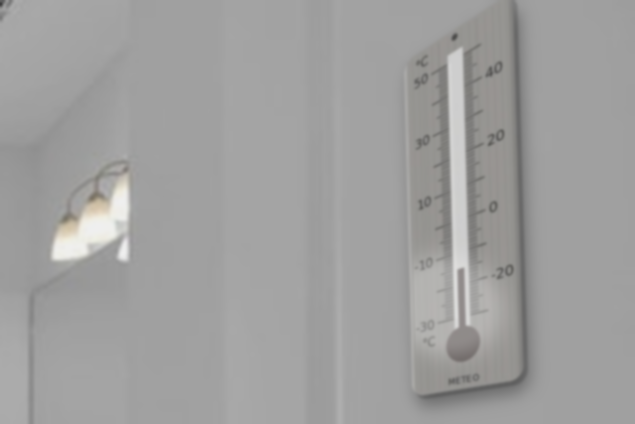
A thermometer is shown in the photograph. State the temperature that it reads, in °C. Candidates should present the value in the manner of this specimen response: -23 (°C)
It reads -15 (°C)
